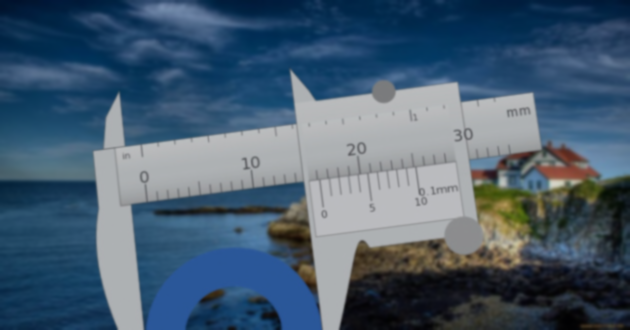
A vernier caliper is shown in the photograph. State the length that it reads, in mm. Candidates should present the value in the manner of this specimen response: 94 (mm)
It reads 16.2 (mm)
